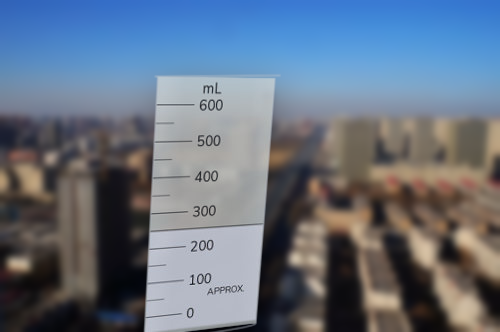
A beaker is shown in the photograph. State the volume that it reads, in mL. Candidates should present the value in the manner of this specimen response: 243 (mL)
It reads 250 (mL)
